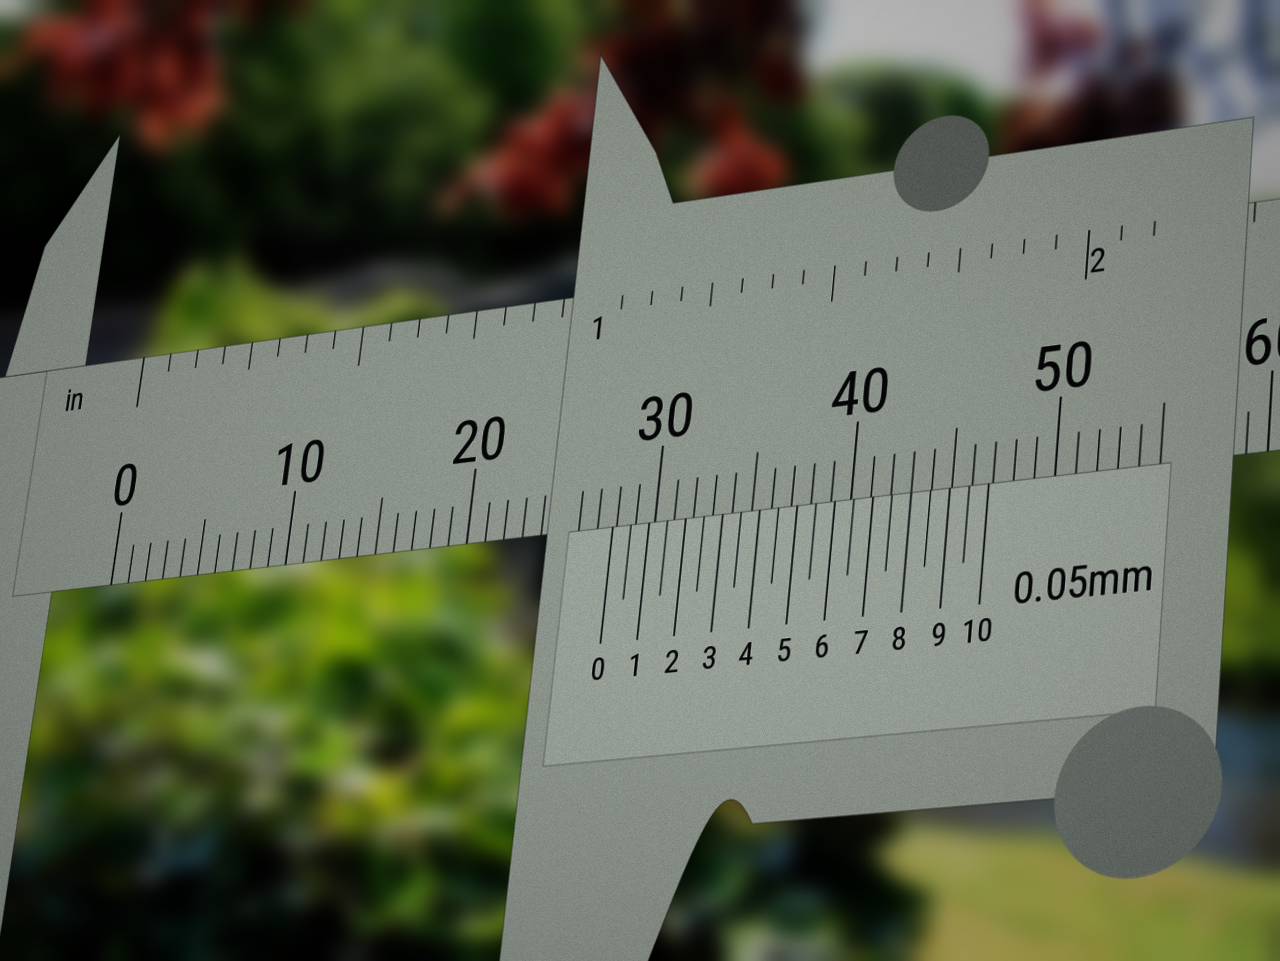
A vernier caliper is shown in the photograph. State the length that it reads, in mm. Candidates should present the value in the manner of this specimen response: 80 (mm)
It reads 27.8 (mm)
